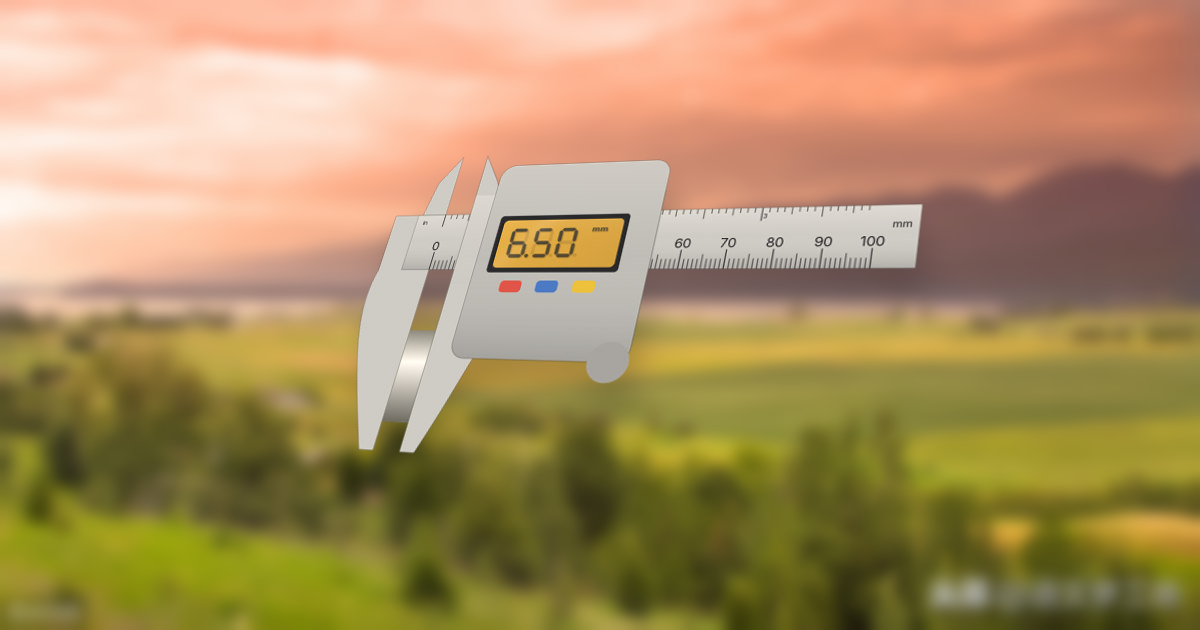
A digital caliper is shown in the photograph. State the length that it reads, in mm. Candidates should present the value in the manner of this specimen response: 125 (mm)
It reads 6.50 (mm)
